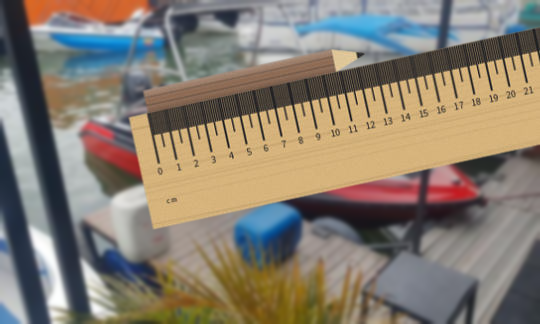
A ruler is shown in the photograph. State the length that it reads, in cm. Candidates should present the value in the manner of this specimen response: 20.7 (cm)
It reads 12.5 (cm)
